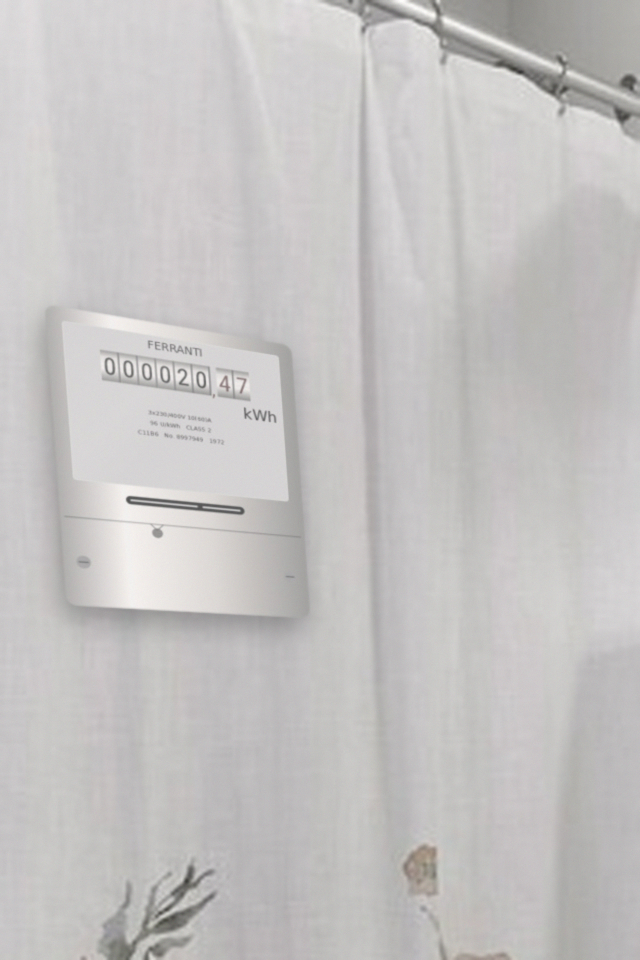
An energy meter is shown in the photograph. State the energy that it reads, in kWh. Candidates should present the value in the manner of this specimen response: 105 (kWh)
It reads 20.47 (kWh)
